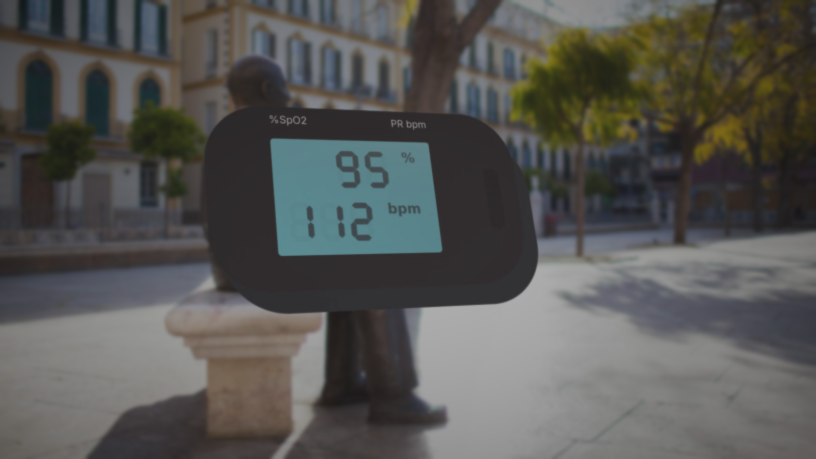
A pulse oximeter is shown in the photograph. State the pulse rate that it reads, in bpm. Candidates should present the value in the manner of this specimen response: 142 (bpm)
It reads 112 (bpm)
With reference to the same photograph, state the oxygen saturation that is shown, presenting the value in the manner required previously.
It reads 95 (%)
